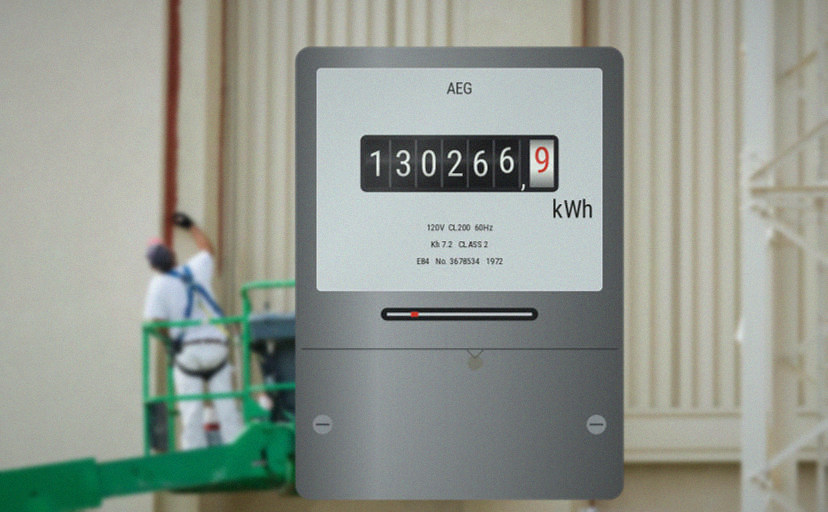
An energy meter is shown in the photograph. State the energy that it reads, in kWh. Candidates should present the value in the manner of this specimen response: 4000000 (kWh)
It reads 130266.9 (kWh)
